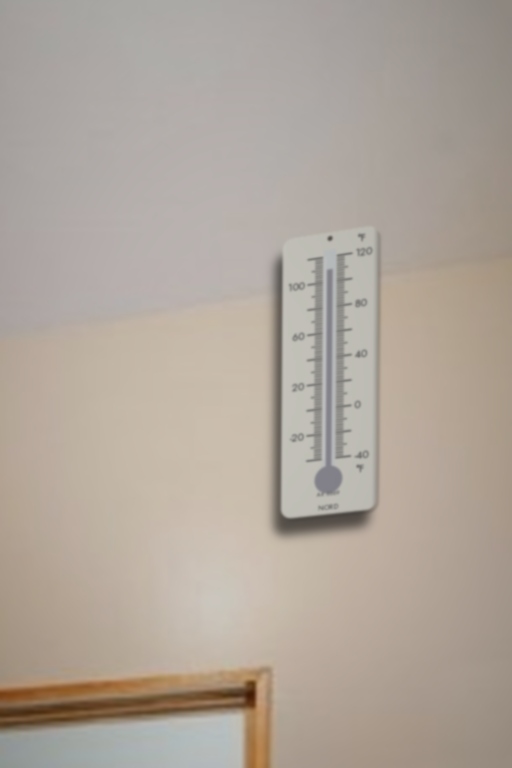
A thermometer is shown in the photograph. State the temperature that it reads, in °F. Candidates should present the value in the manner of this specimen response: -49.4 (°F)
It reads 110 (°F)
